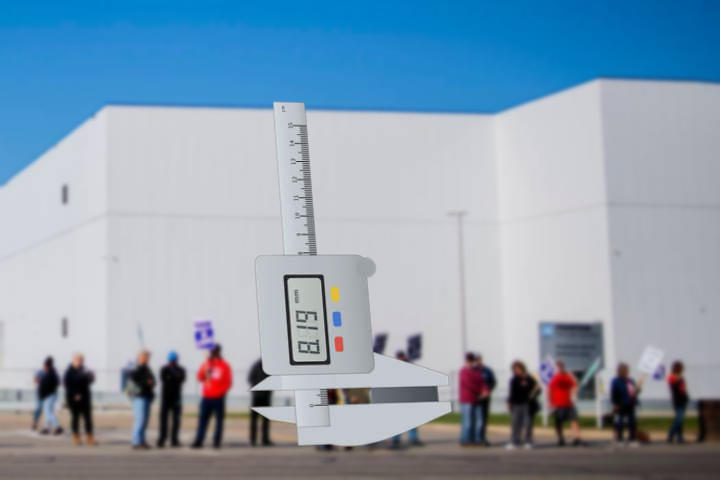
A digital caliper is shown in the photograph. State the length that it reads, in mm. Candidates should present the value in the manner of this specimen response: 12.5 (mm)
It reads 8.19 (mm)
